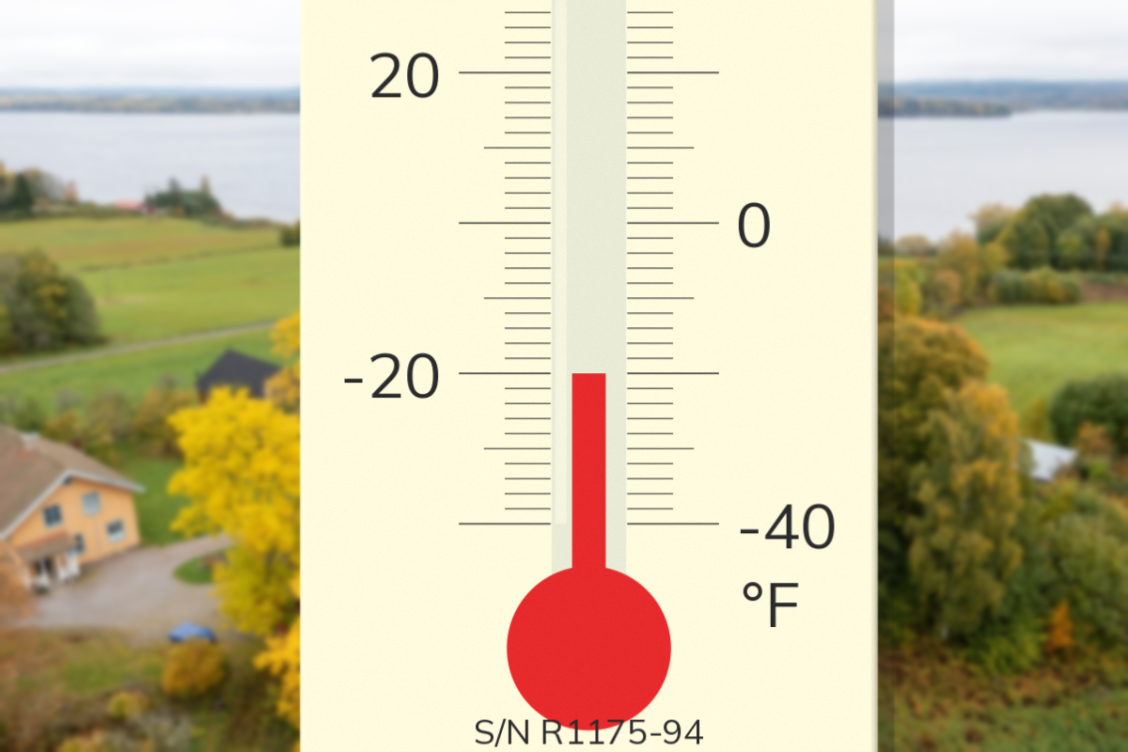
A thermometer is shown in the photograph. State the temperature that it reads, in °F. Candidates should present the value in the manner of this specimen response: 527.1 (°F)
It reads -20 (°F)
